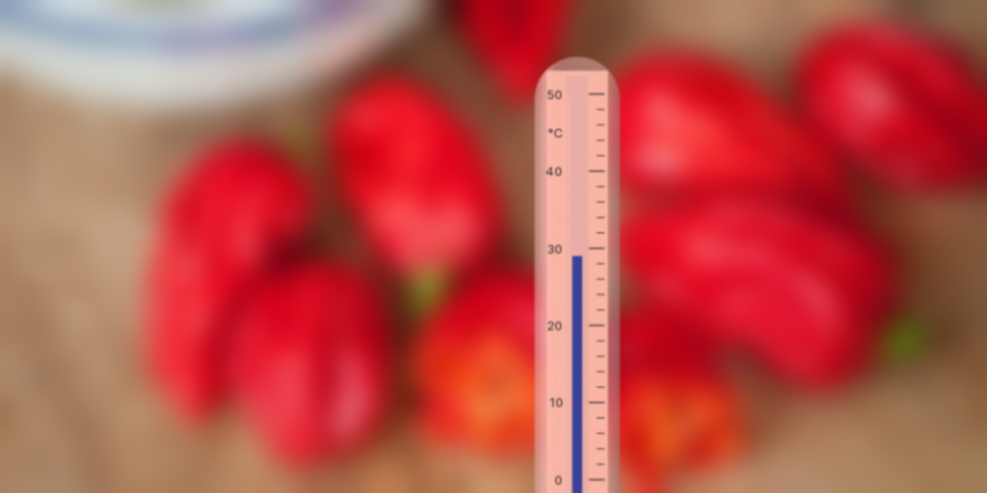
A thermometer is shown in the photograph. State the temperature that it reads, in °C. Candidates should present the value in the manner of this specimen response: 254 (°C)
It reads 29 (°C)
